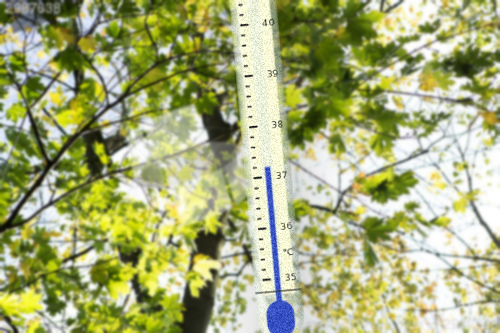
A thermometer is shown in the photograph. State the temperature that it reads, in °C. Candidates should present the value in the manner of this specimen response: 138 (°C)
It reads 37.2 (°C)
